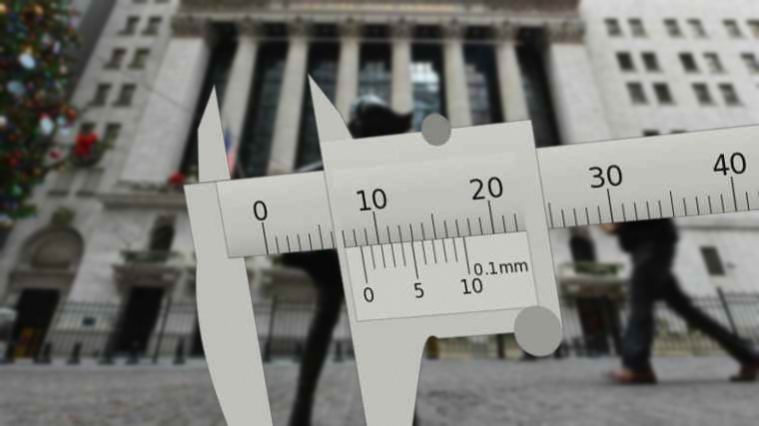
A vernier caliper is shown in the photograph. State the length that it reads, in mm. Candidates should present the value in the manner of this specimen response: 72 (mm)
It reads 8.4 (mm)
